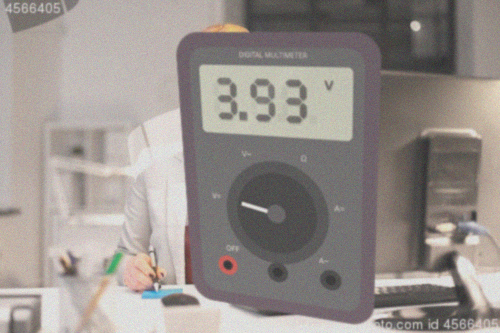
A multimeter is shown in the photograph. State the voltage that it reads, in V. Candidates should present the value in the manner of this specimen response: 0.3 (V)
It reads 3.93 (V)
